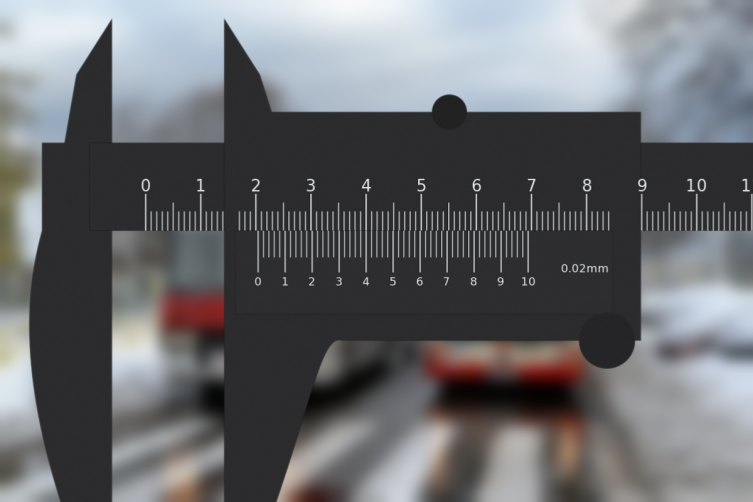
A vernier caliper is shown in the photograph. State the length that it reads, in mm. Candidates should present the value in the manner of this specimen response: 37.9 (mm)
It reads 20.4 (mm)
